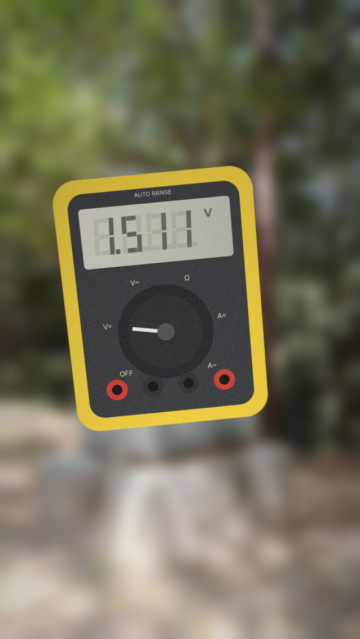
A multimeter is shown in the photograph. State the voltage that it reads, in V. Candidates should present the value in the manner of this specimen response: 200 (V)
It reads 1.511 (V)
